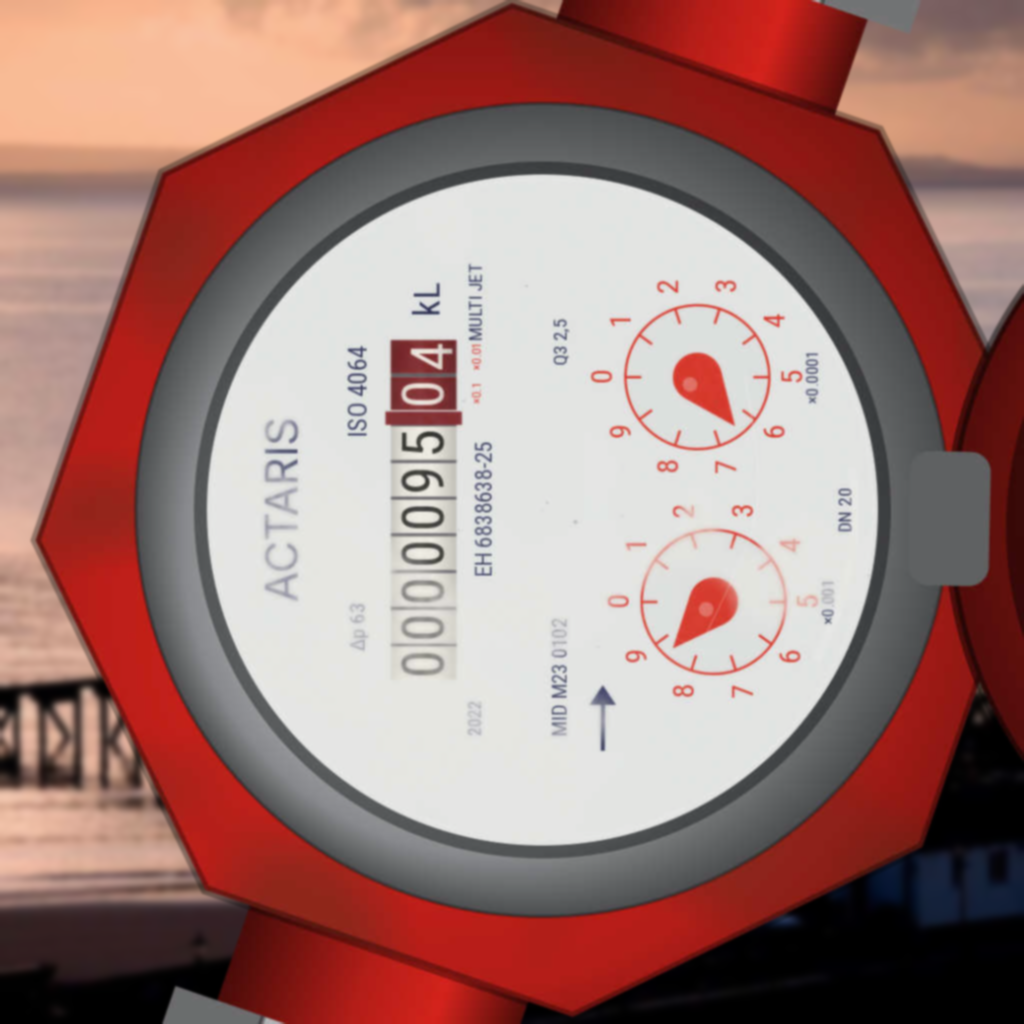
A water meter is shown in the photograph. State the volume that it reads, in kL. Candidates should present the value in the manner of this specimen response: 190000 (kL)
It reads 95.0386 (kL)
